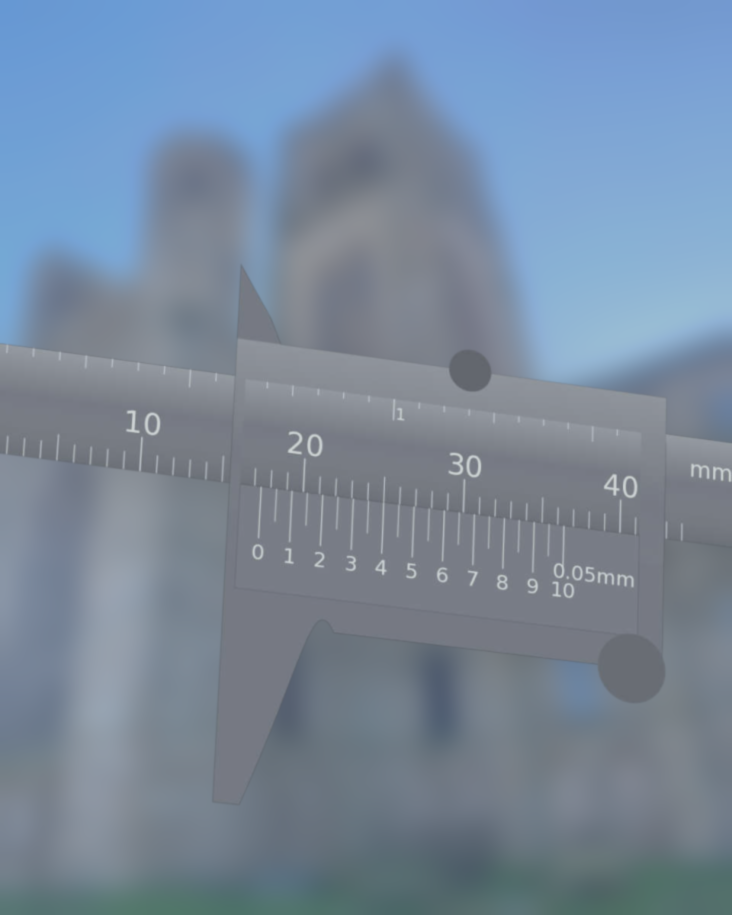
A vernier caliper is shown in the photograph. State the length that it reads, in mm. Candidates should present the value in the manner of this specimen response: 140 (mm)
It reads 17.4 (mm)
